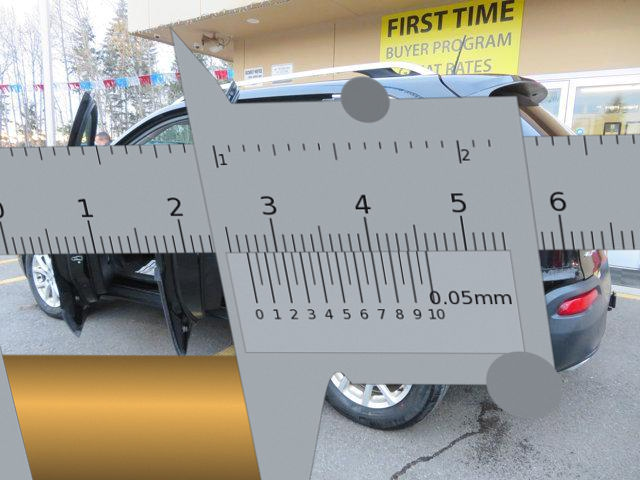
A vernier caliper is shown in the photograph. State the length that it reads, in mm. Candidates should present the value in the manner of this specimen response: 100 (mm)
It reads 26.8 (mm)
